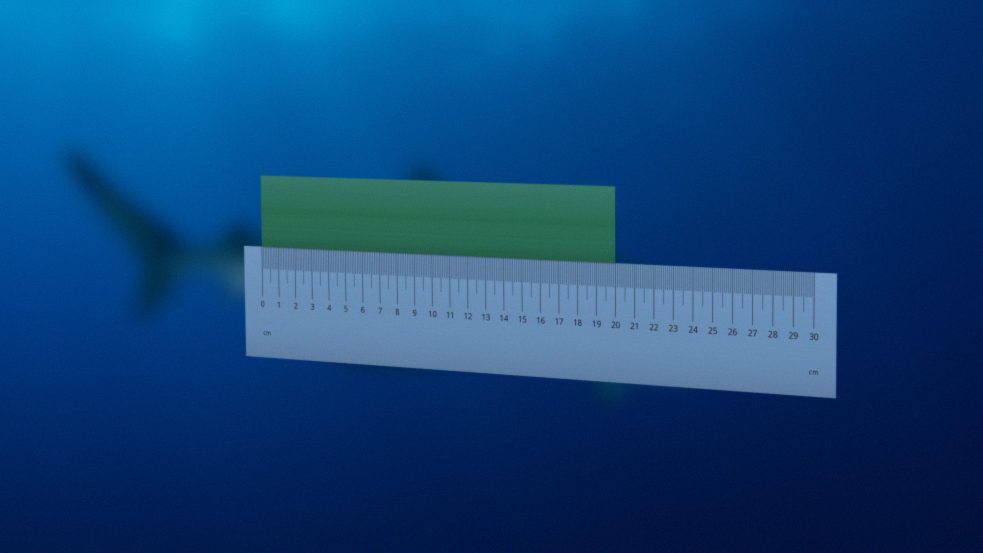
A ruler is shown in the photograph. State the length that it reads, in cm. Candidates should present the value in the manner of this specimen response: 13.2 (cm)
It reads 20 (cm)
